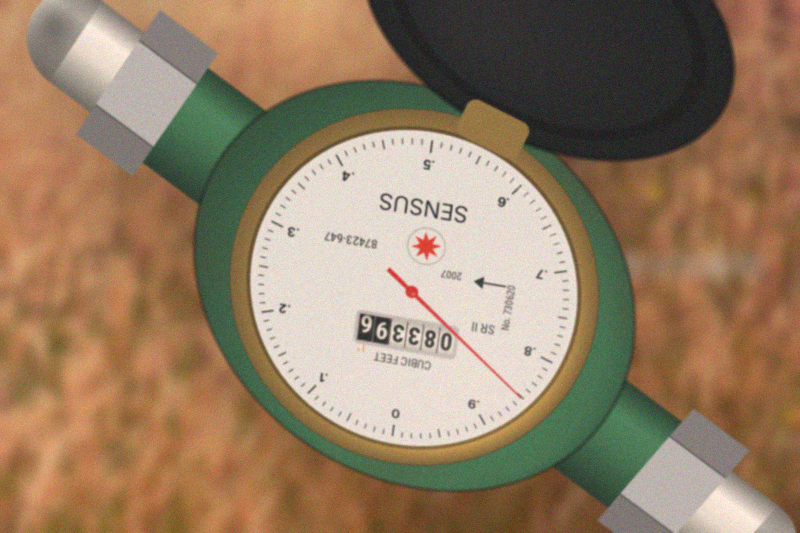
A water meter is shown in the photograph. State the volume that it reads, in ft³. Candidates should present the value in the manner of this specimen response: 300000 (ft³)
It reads 83395.85 (ft³)
